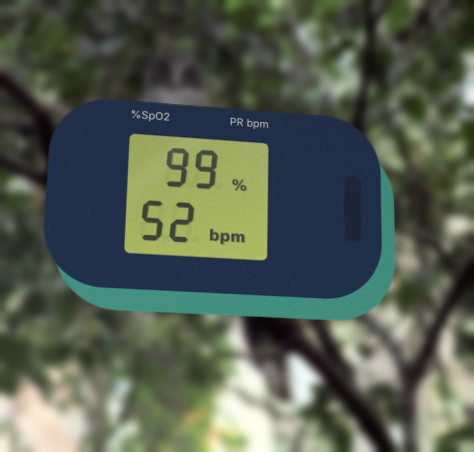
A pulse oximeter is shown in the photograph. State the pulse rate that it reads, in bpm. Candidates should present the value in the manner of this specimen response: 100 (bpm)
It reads 52 (bpm)
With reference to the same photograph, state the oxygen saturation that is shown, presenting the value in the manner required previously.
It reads 99 (%)
